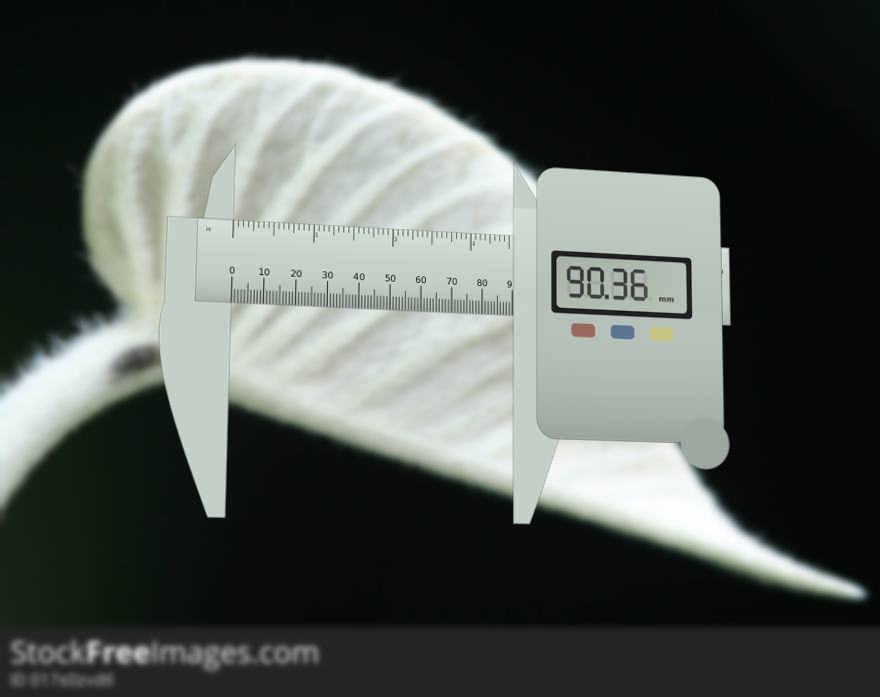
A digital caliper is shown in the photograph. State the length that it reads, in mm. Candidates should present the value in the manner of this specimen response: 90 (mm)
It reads 90.36 (mm)
